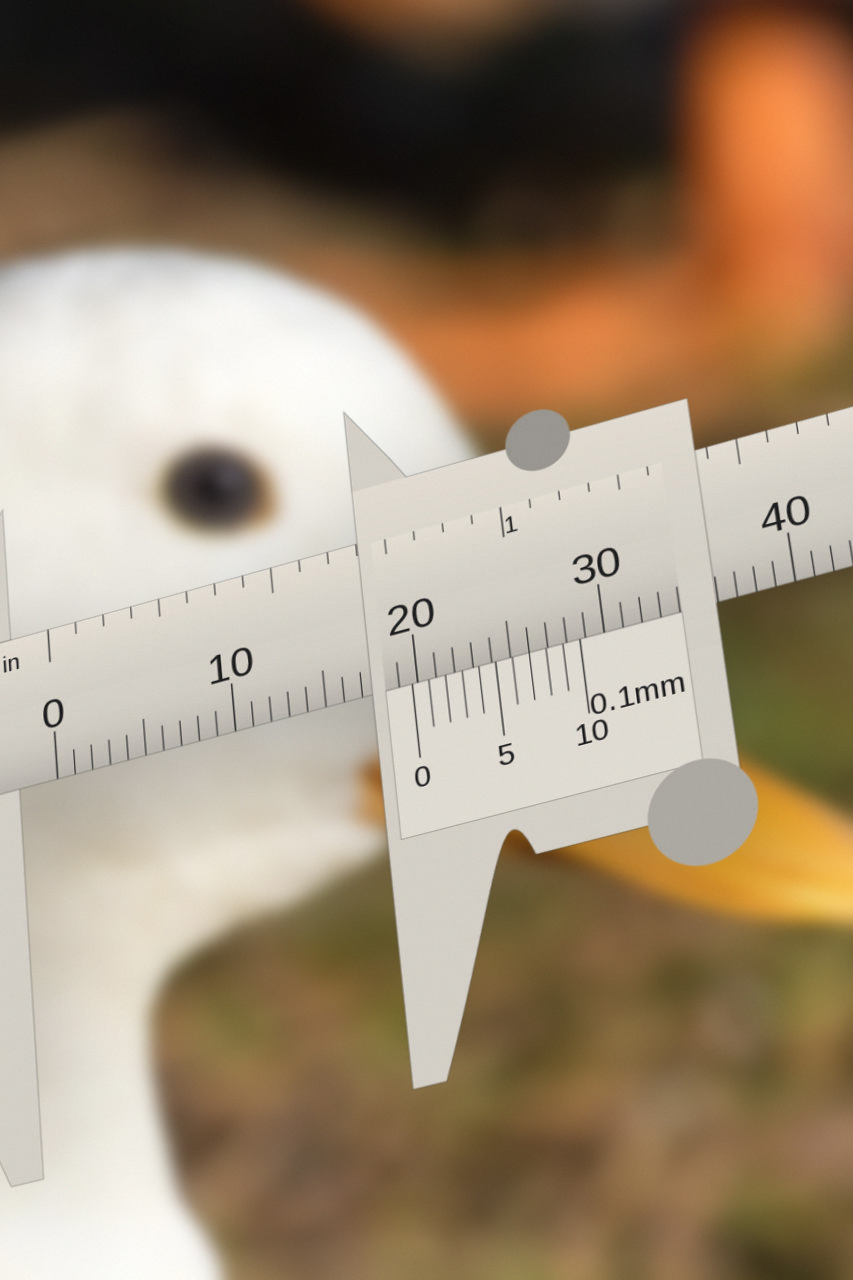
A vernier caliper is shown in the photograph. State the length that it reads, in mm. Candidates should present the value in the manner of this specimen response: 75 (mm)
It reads 19.7 (mm)
